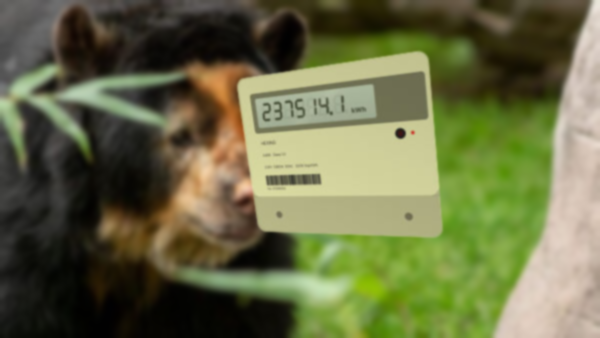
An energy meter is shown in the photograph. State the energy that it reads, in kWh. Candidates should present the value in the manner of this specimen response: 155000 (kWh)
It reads 237514.1 (kWh)
